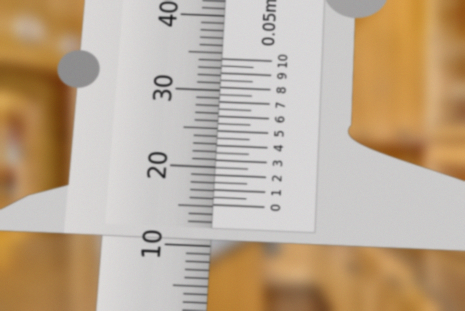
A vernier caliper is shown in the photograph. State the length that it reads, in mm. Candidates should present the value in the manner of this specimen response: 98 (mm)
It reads 15.2 (mm)
